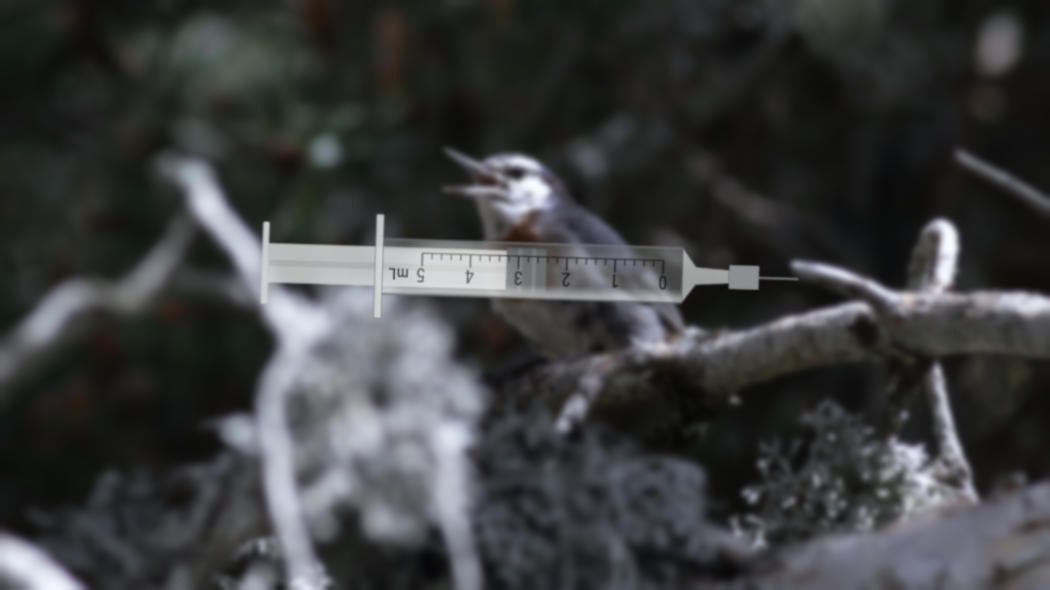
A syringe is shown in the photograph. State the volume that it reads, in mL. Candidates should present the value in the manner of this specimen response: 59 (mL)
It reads 2.4 (mL)
